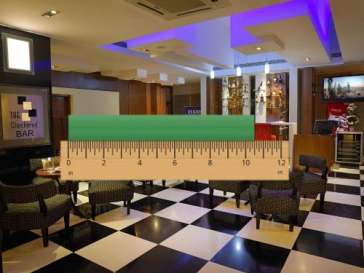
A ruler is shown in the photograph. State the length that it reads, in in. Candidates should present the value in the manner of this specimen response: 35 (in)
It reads 10.5 (in)
